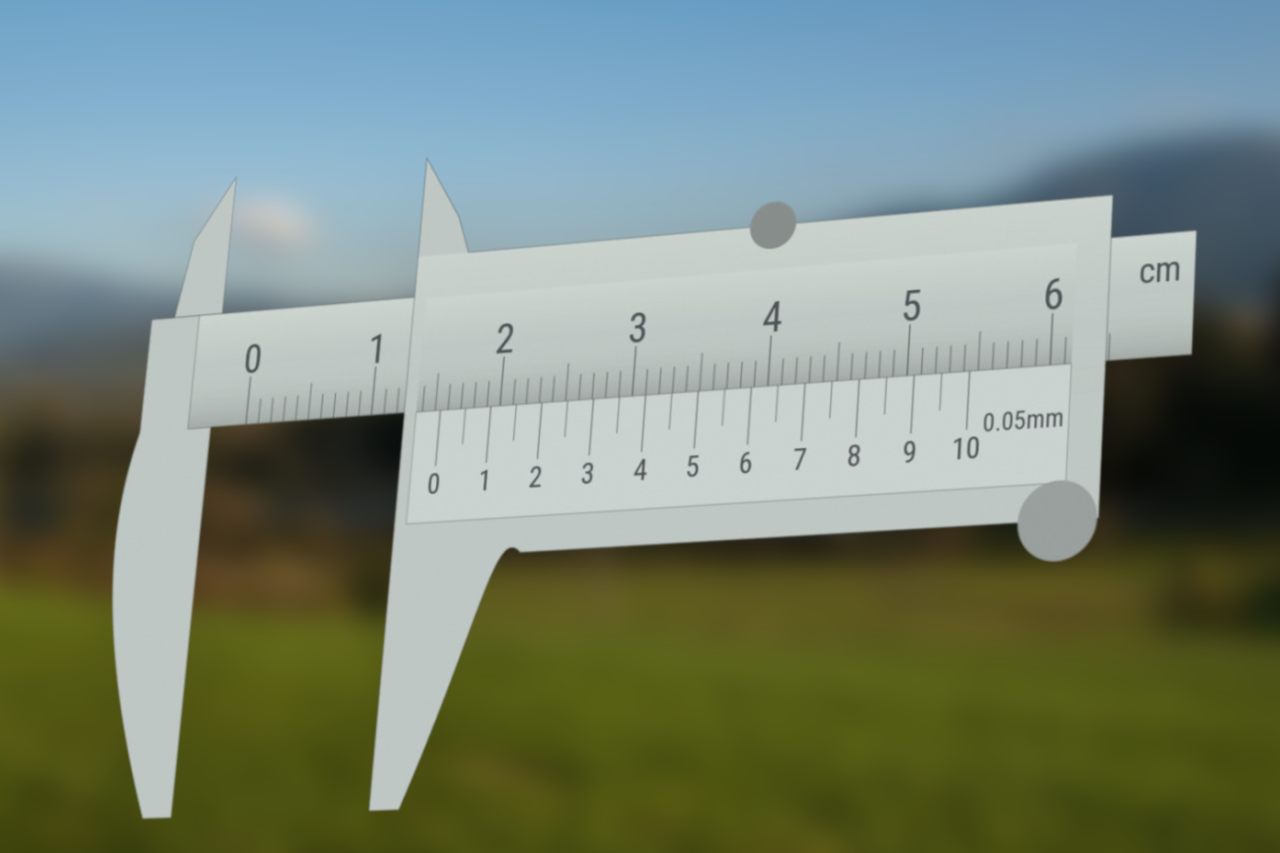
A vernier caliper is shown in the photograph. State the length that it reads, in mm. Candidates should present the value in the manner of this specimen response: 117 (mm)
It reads 15.4 (mm)
